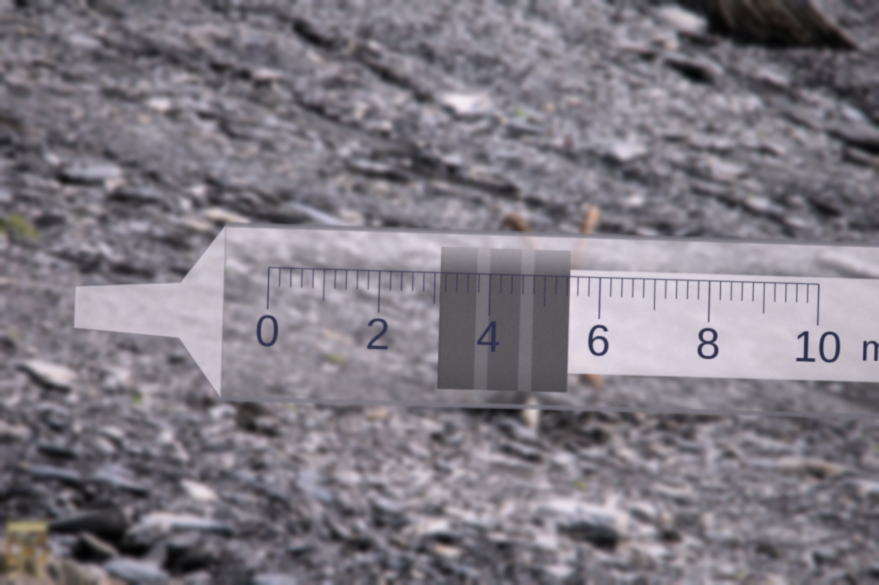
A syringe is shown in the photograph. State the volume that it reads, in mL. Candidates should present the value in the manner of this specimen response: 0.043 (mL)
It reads 3.1 (mL)
